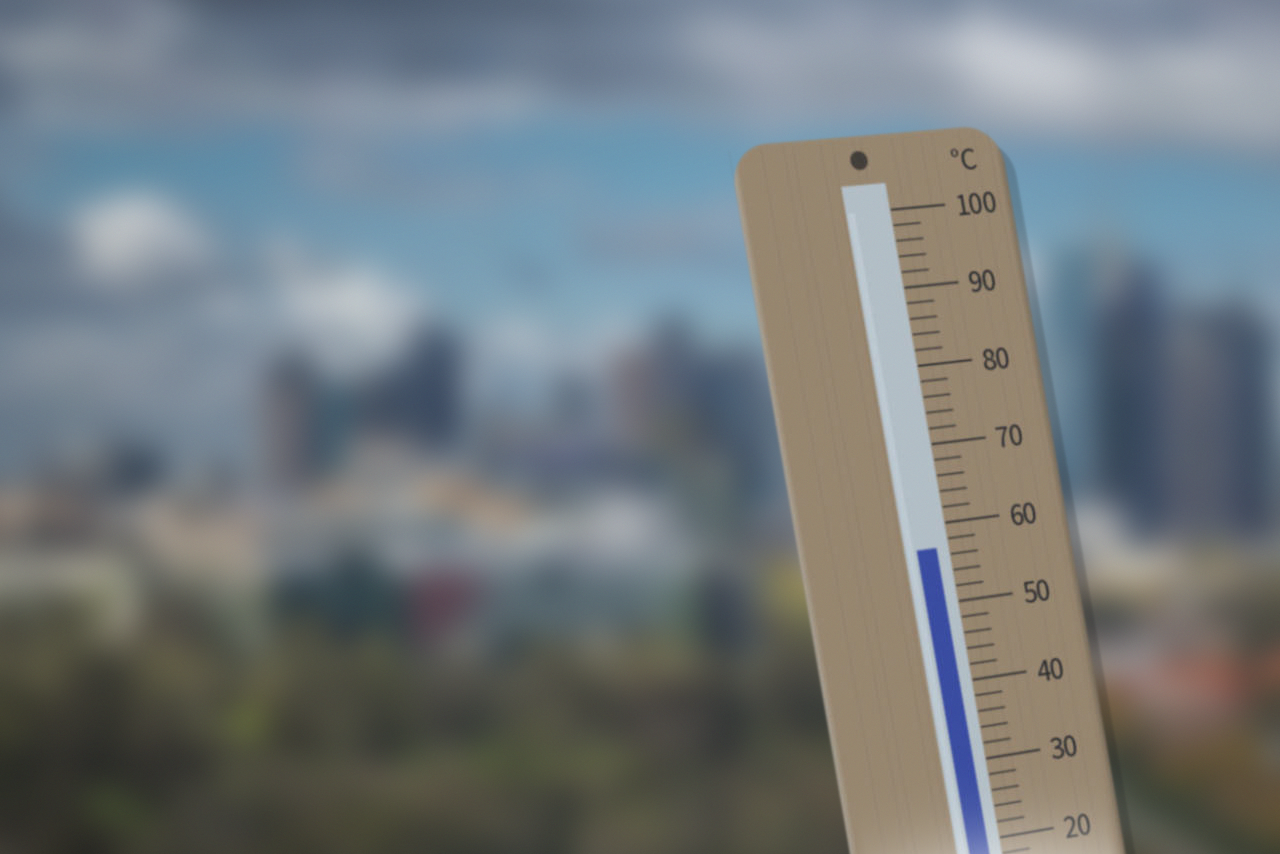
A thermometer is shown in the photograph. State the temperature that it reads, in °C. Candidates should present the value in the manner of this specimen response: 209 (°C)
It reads 57 (°C)
